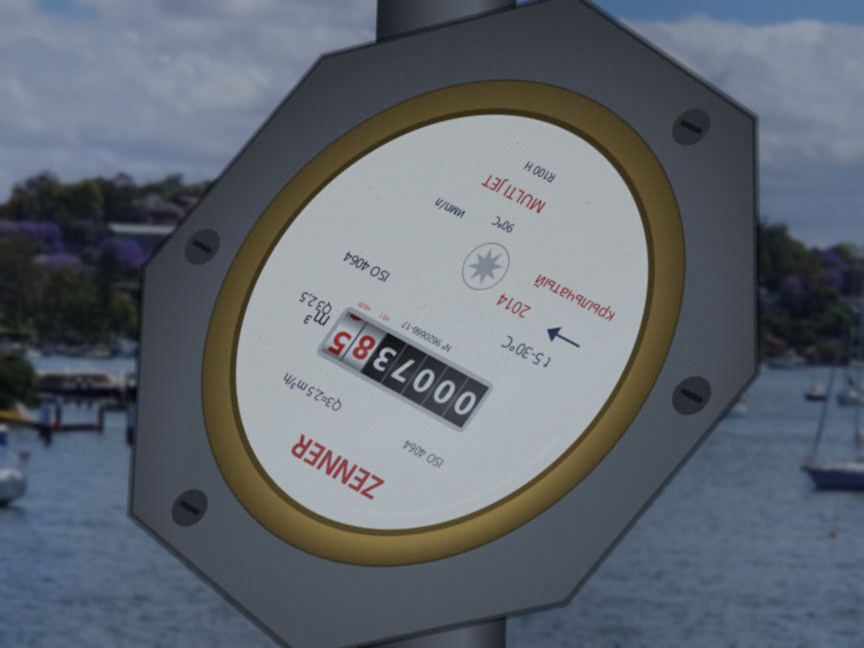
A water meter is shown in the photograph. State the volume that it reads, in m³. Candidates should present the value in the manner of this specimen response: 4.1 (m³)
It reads 73.85 (m³)
